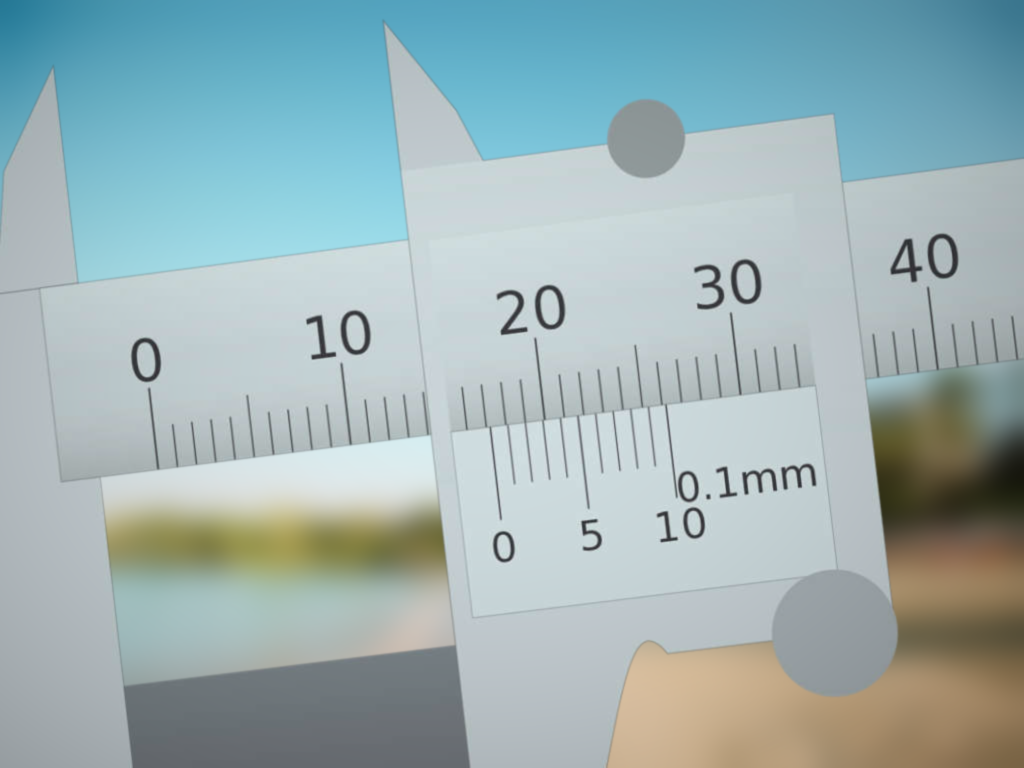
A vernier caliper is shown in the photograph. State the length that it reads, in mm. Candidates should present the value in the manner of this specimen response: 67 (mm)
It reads 17.2 (mm)
